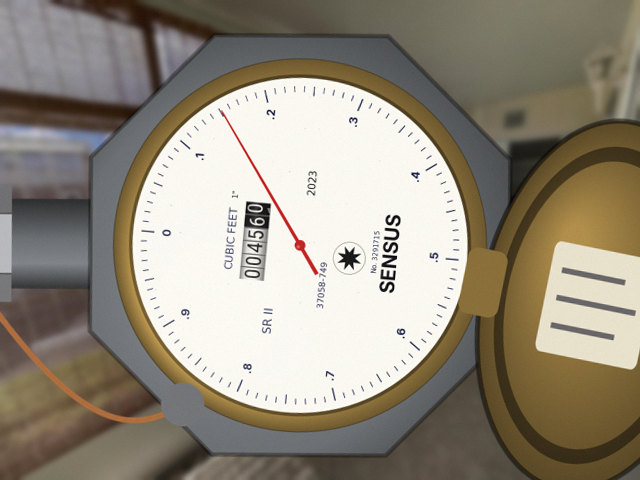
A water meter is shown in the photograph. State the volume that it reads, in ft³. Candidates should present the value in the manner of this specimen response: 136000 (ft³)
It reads 4560.15 (ft³)
